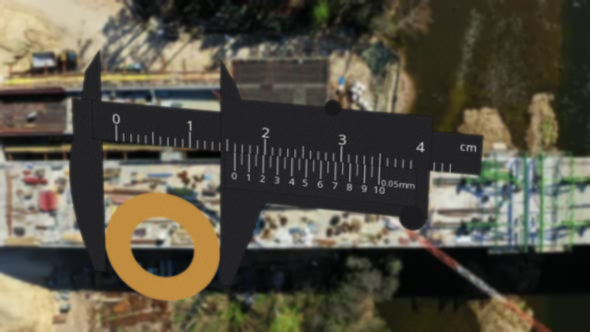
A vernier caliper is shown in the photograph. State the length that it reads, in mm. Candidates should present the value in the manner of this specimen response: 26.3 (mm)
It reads 16.0 (mm)
